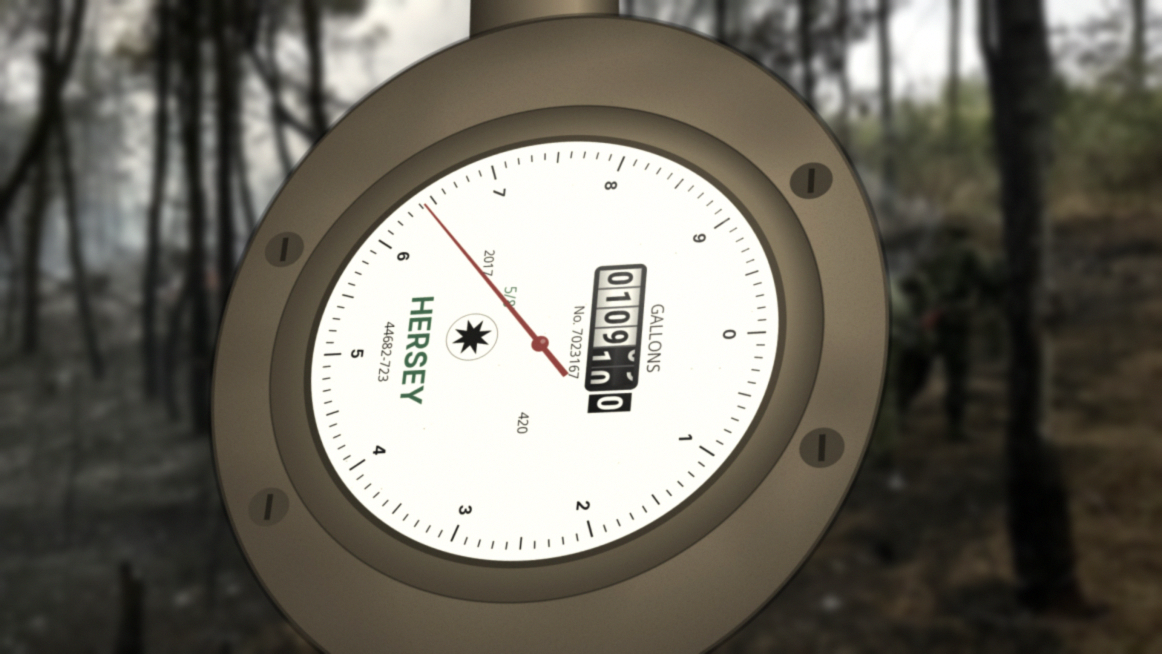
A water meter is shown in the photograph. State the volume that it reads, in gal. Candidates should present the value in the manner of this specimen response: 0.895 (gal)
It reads 109096.4 (gal)
